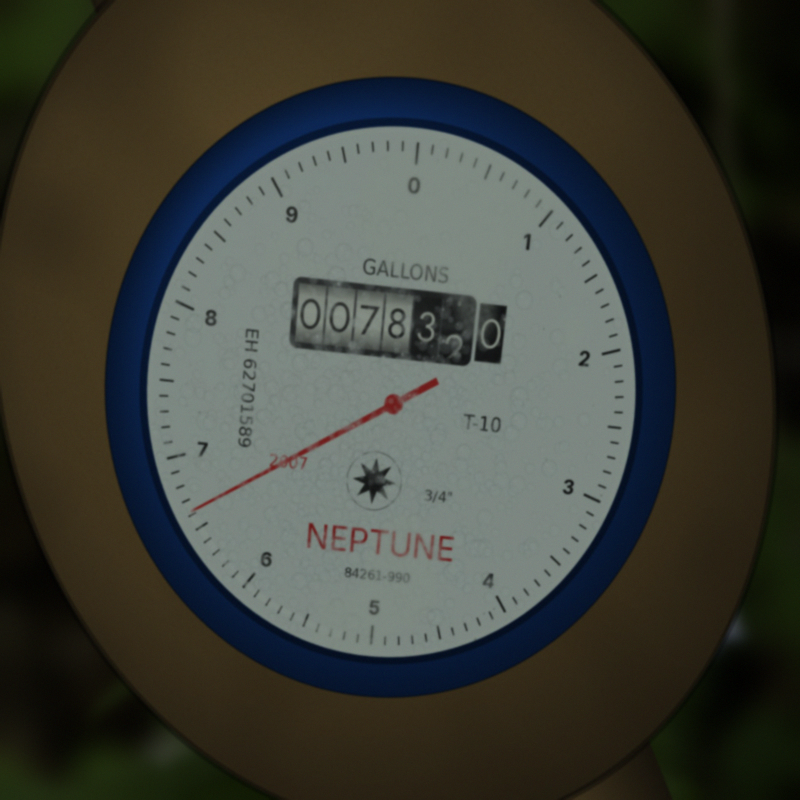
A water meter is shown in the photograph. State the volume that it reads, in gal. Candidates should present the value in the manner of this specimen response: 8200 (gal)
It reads 78316.6 (gal)
